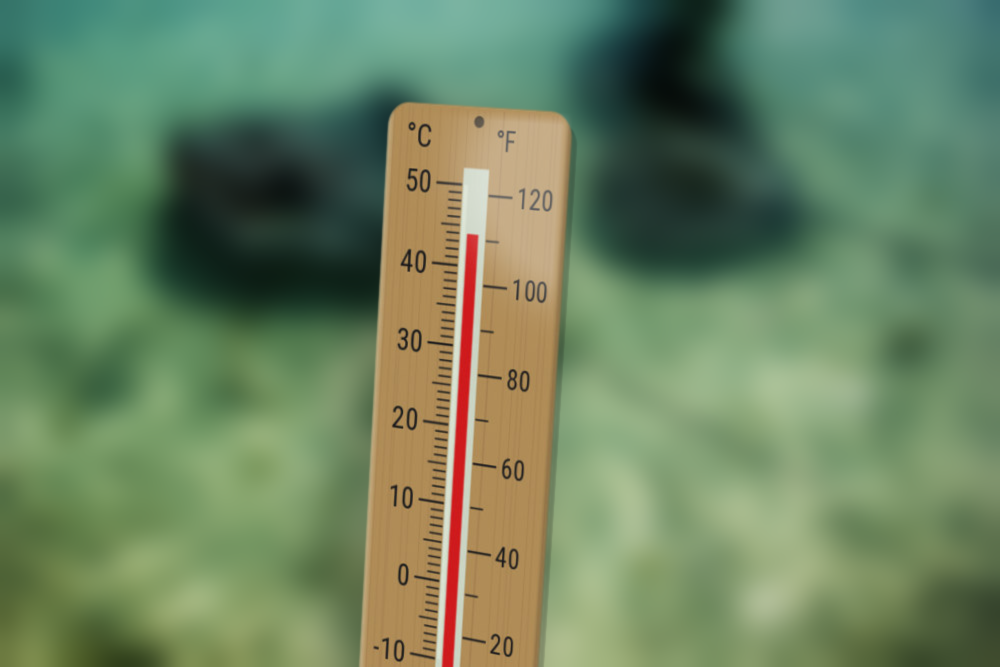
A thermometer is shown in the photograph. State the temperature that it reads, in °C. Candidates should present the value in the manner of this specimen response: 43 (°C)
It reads 44 (°C)
